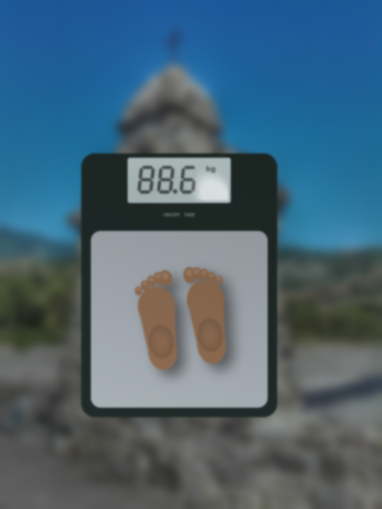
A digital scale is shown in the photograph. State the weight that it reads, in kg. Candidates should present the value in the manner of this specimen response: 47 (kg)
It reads 88.6 (kg)
